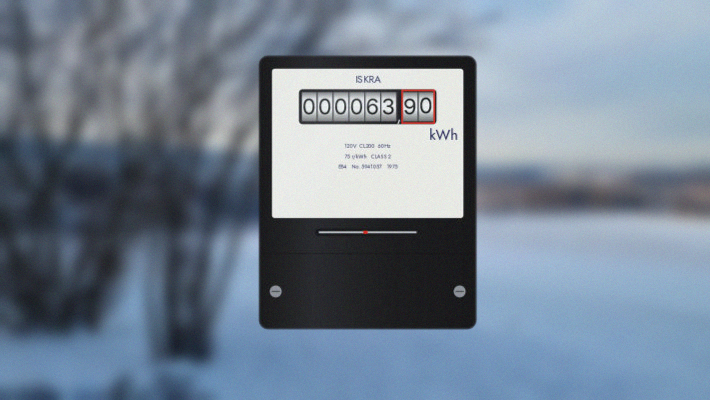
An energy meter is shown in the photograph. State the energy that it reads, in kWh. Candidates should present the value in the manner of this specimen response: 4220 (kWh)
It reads 63.90 (kWh)
